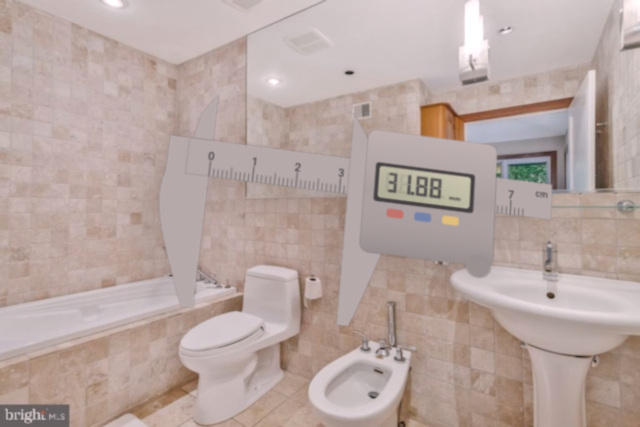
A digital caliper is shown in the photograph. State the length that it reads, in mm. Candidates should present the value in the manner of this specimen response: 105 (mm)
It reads 31.88 (mm)
